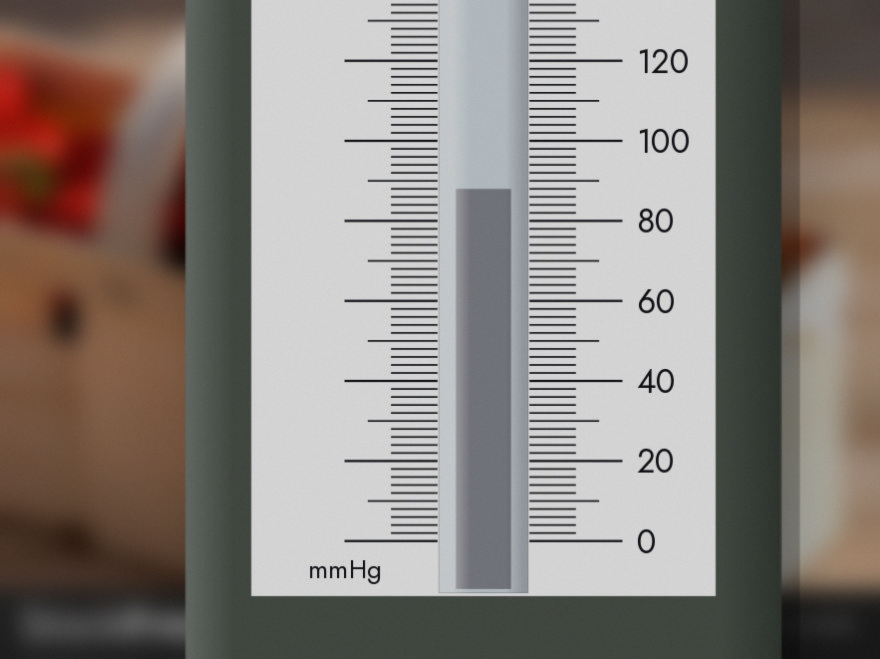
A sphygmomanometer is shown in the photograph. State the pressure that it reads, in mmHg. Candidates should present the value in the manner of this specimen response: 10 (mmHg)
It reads 88 (mmHg)
